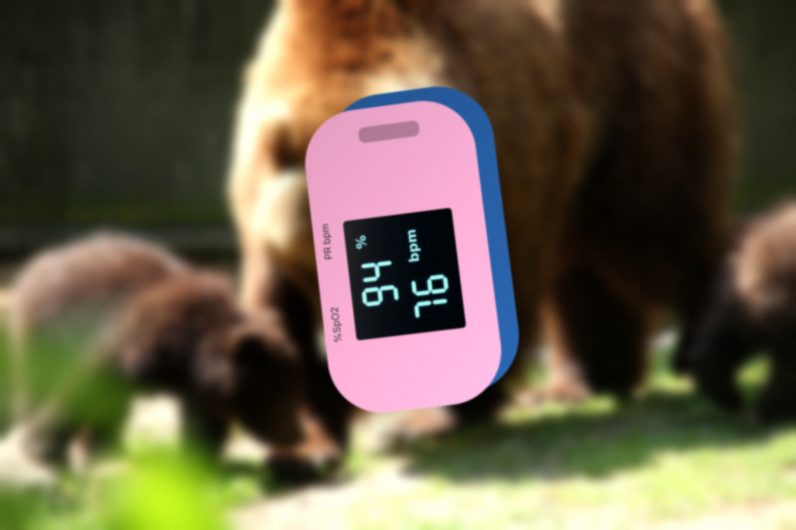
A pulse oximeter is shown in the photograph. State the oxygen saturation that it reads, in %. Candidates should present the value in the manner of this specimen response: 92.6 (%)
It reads 94 (%)
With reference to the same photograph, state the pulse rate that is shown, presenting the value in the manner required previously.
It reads 76 (bpm)
